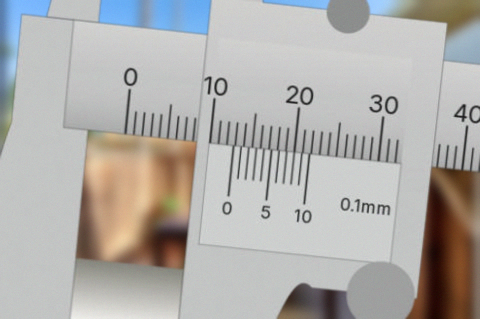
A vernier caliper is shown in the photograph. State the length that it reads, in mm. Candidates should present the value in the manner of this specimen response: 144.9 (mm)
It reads 12.8 (mm)
